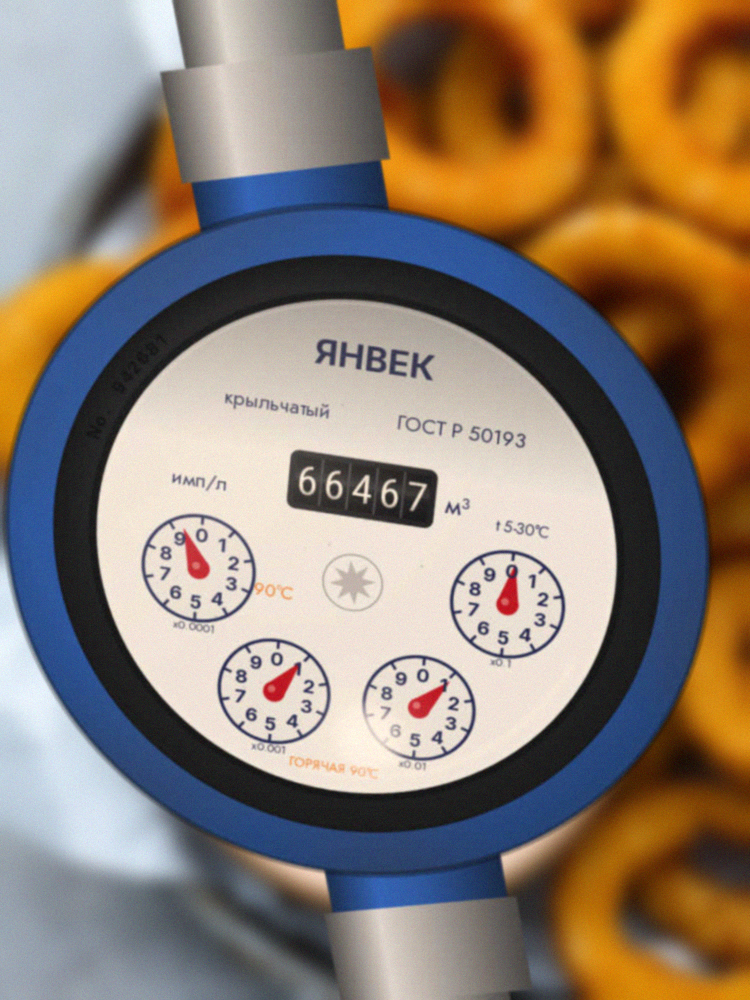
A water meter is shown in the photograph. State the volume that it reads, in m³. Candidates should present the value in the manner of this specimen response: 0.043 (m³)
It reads 66467.0109 (m³)
